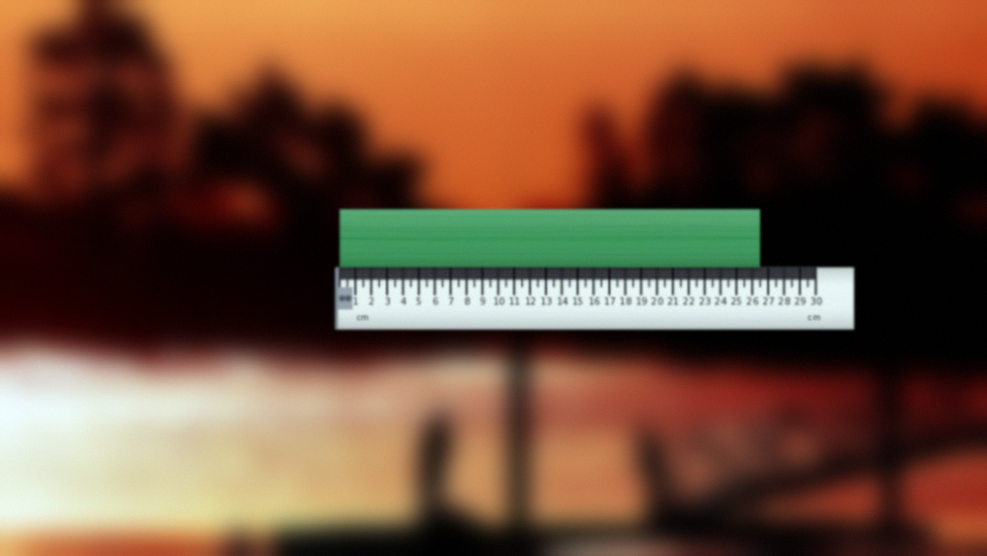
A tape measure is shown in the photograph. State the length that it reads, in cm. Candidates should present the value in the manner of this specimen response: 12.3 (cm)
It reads 26.5 (cm)
